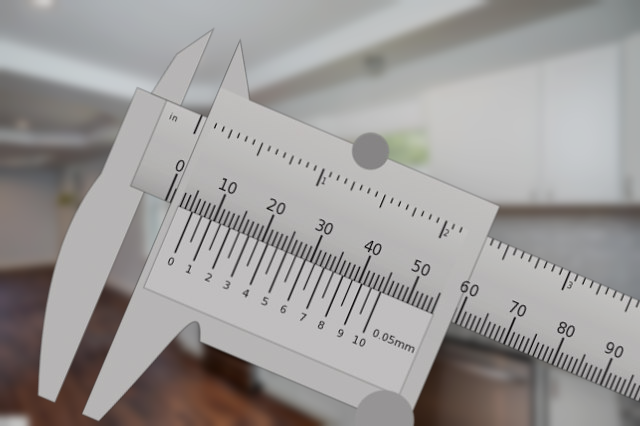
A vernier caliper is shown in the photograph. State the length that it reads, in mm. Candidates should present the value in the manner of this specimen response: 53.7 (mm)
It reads 5.5 (mm)
